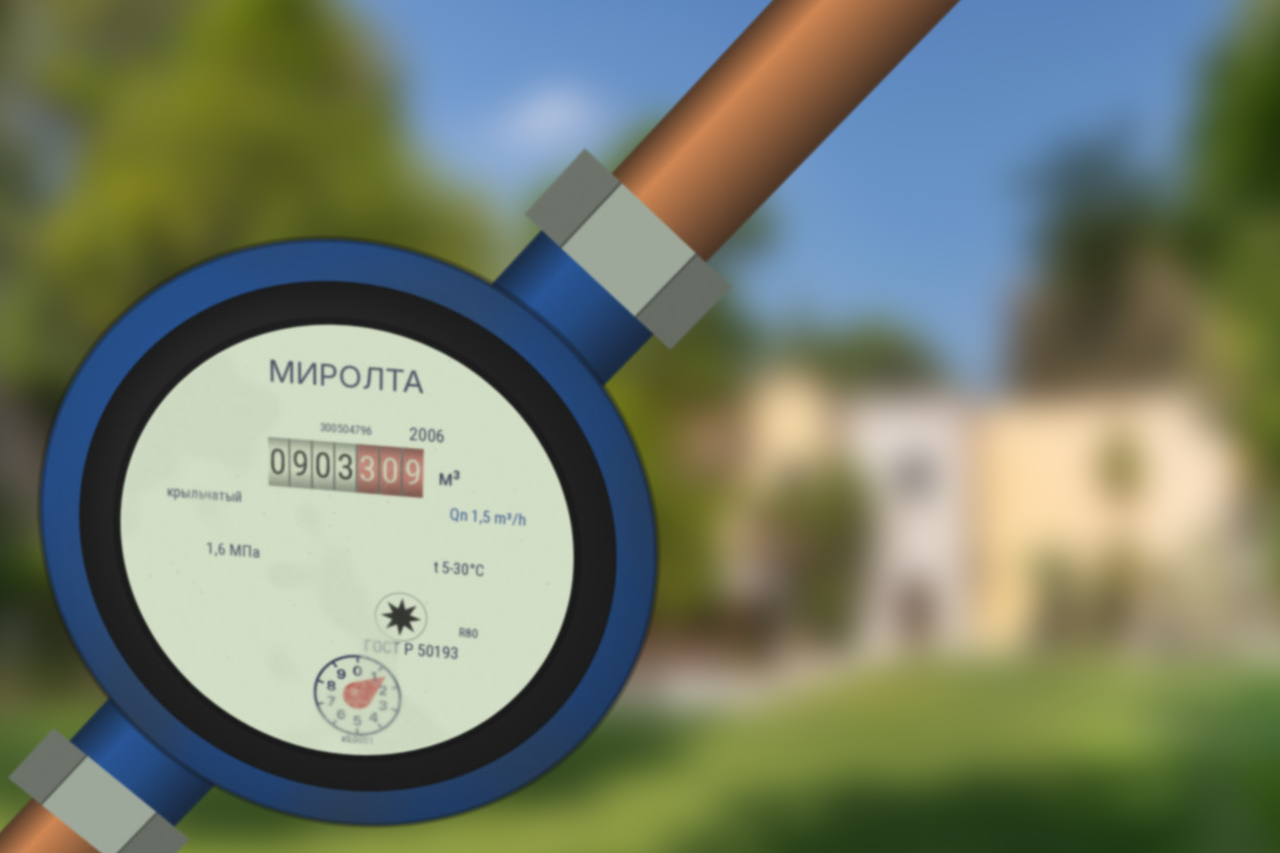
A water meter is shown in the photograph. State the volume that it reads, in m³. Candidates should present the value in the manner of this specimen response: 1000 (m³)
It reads 903.3091 (m³)
